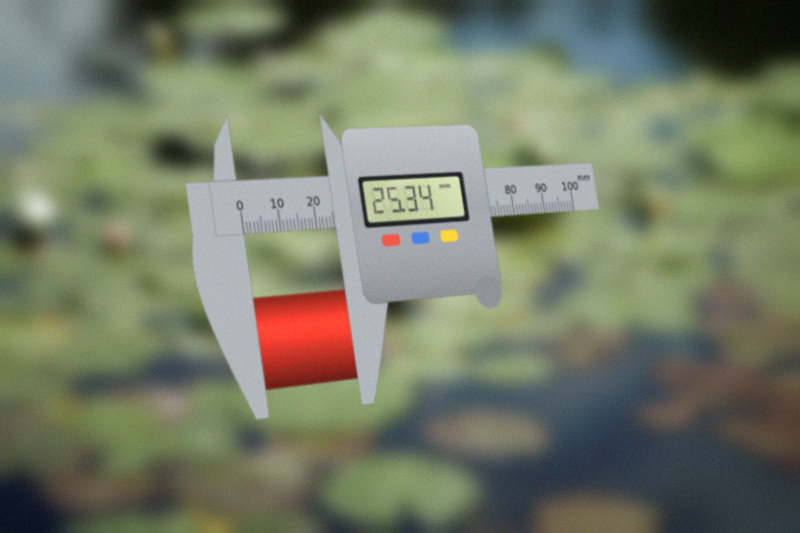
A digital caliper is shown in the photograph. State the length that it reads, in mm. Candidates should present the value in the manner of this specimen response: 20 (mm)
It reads 25.34 (mm)
